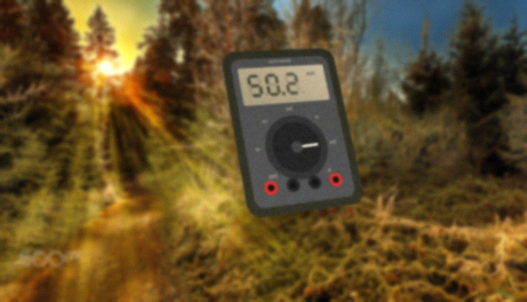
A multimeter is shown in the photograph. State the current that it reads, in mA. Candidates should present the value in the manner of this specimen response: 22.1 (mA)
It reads 50.2 (mA)
